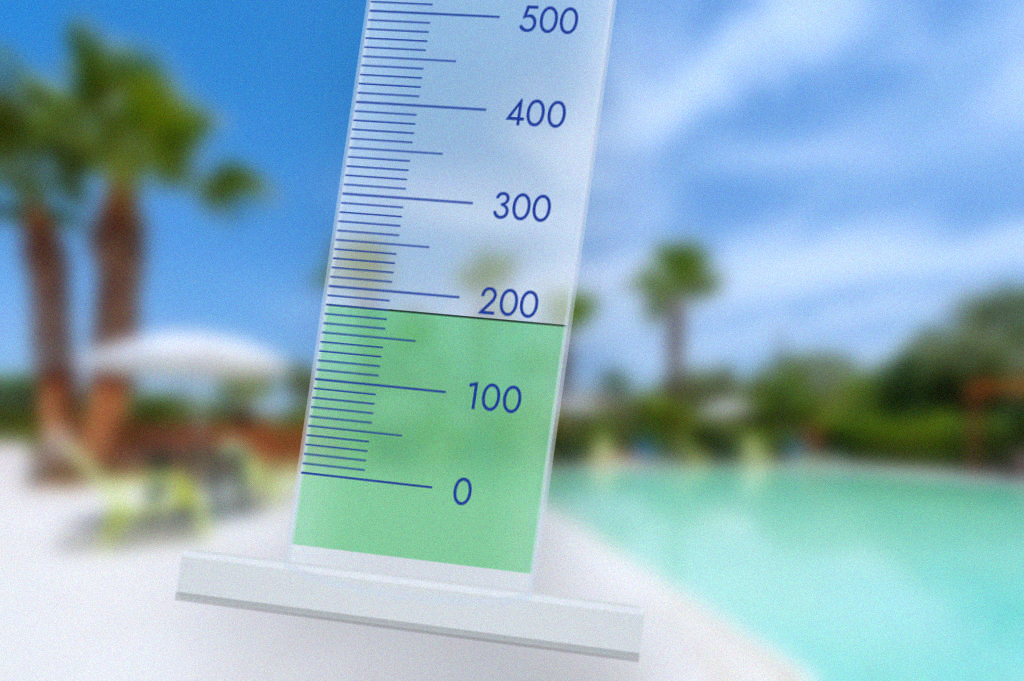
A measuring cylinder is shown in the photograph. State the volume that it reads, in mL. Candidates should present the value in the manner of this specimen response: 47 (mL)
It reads 180 (mL)
